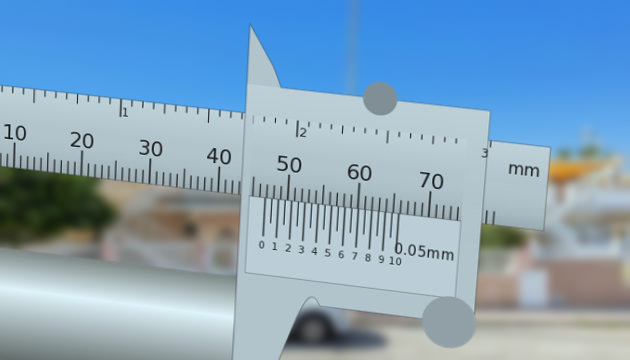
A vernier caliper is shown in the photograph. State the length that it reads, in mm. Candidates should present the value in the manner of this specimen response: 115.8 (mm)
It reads 46.8 (mm)
